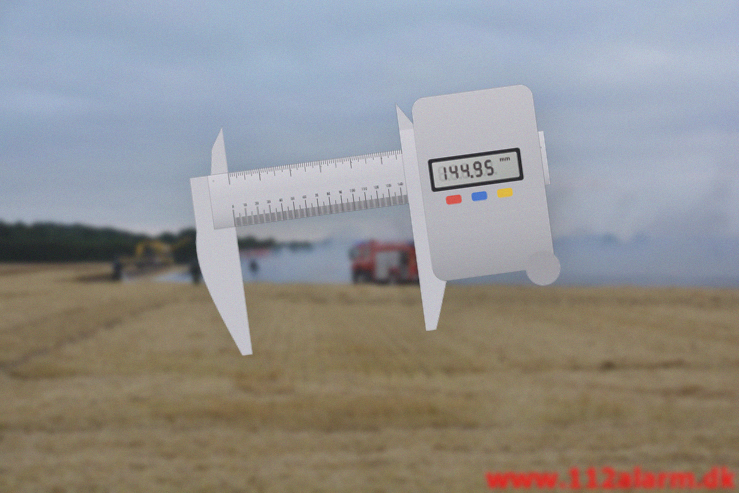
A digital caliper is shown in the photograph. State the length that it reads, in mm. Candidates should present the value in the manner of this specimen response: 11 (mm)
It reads 144.95 (mm)
